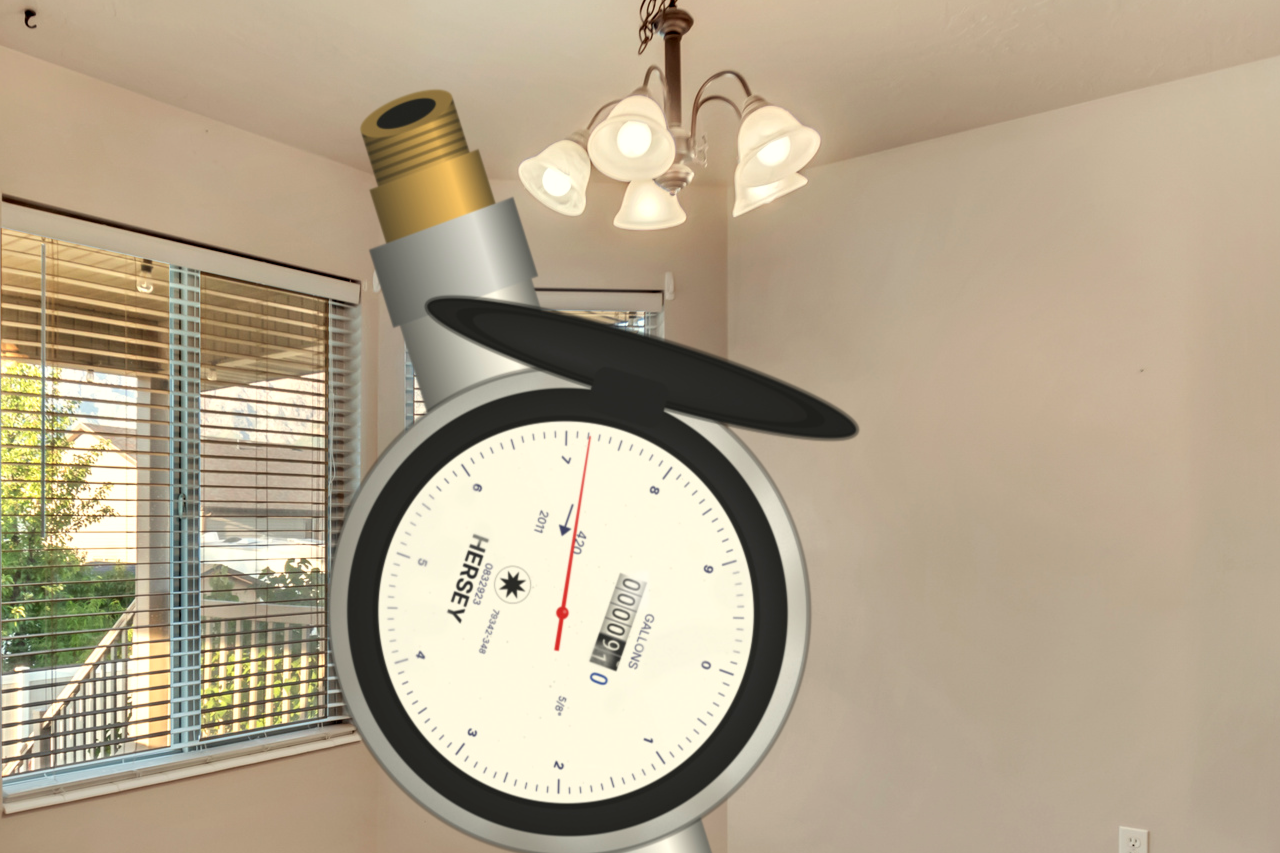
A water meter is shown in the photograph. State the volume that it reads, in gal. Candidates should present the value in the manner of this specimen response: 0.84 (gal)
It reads 907.2 (gal)
